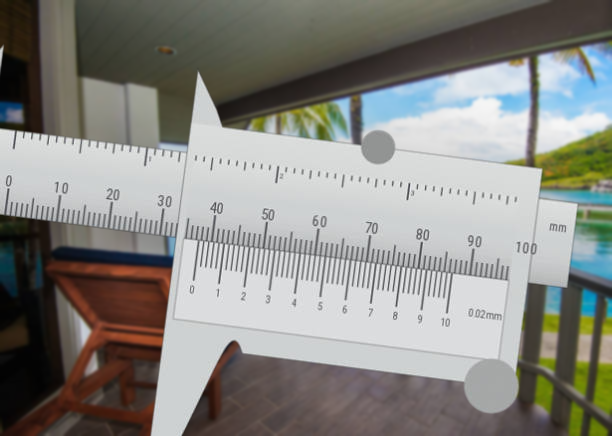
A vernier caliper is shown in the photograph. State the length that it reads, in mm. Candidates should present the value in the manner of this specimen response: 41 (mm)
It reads 37.5 (mm)
